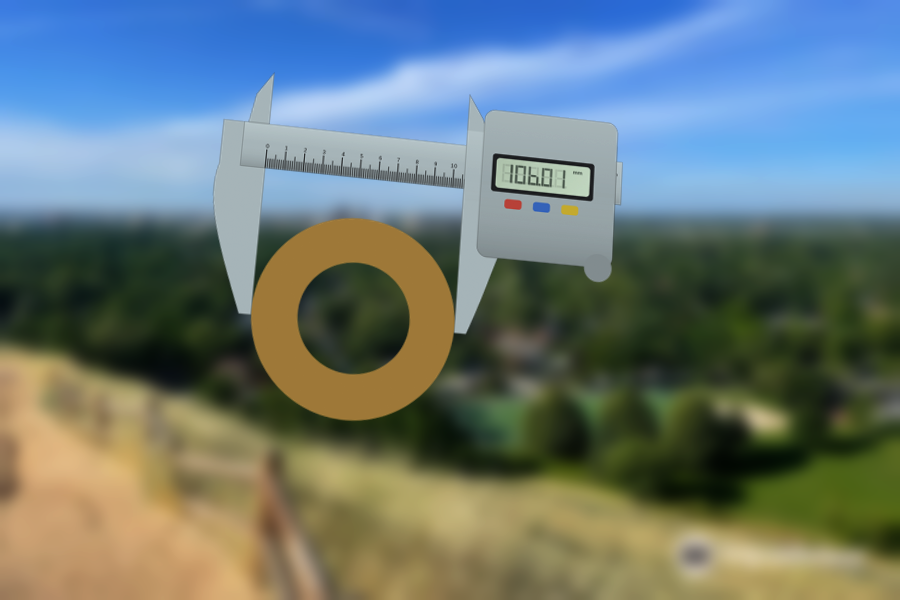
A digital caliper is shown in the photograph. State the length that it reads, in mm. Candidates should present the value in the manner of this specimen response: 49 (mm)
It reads 106.01 (mm)
